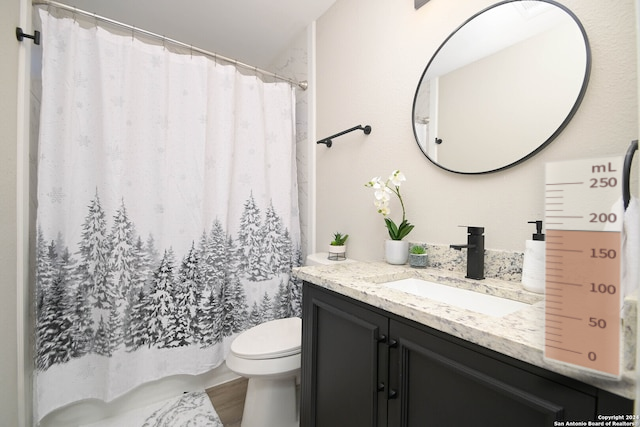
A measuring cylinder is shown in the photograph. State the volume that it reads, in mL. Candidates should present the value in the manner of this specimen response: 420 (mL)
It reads 180 (mL)
